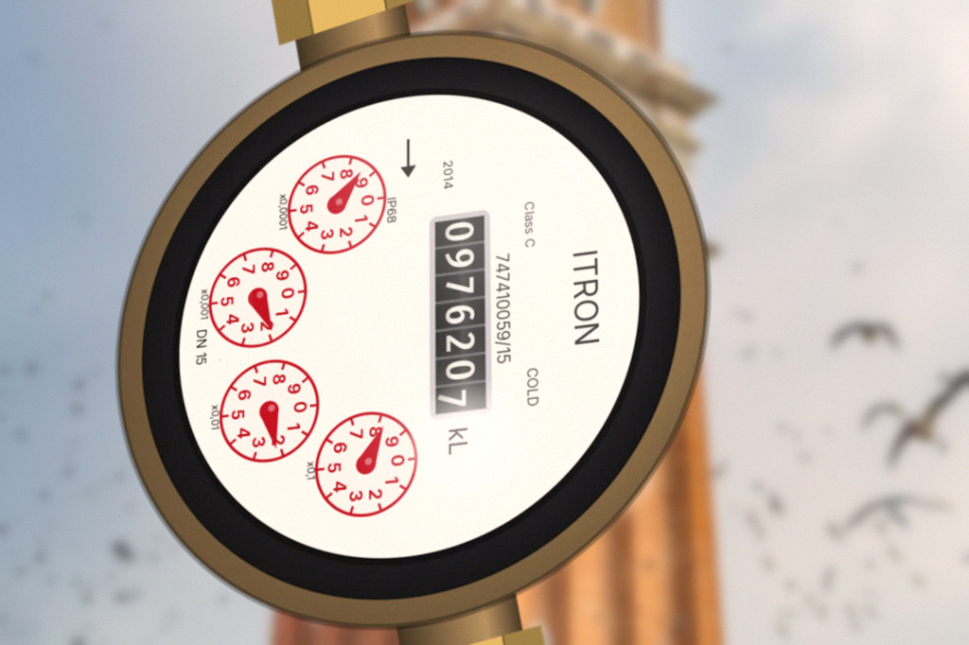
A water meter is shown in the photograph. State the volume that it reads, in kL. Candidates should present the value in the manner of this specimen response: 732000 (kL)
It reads 976206.8218 (kL)
